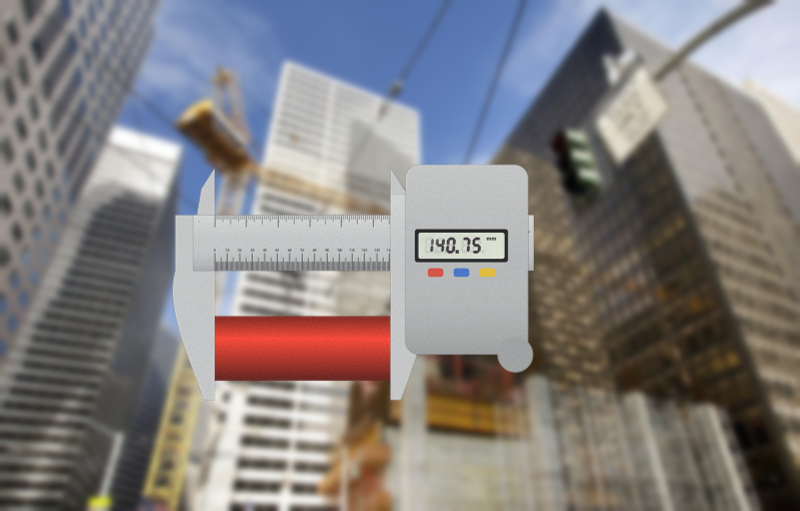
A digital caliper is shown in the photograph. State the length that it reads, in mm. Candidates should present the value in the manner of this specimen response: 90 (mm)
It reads 140.75 (mm)
